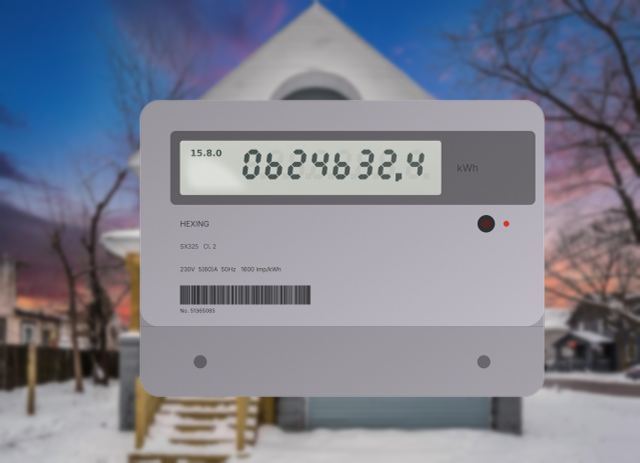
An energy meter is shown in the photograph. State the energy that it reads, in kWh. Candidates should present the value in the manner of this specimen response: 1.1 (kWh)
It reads 624632.4 (kWh)
